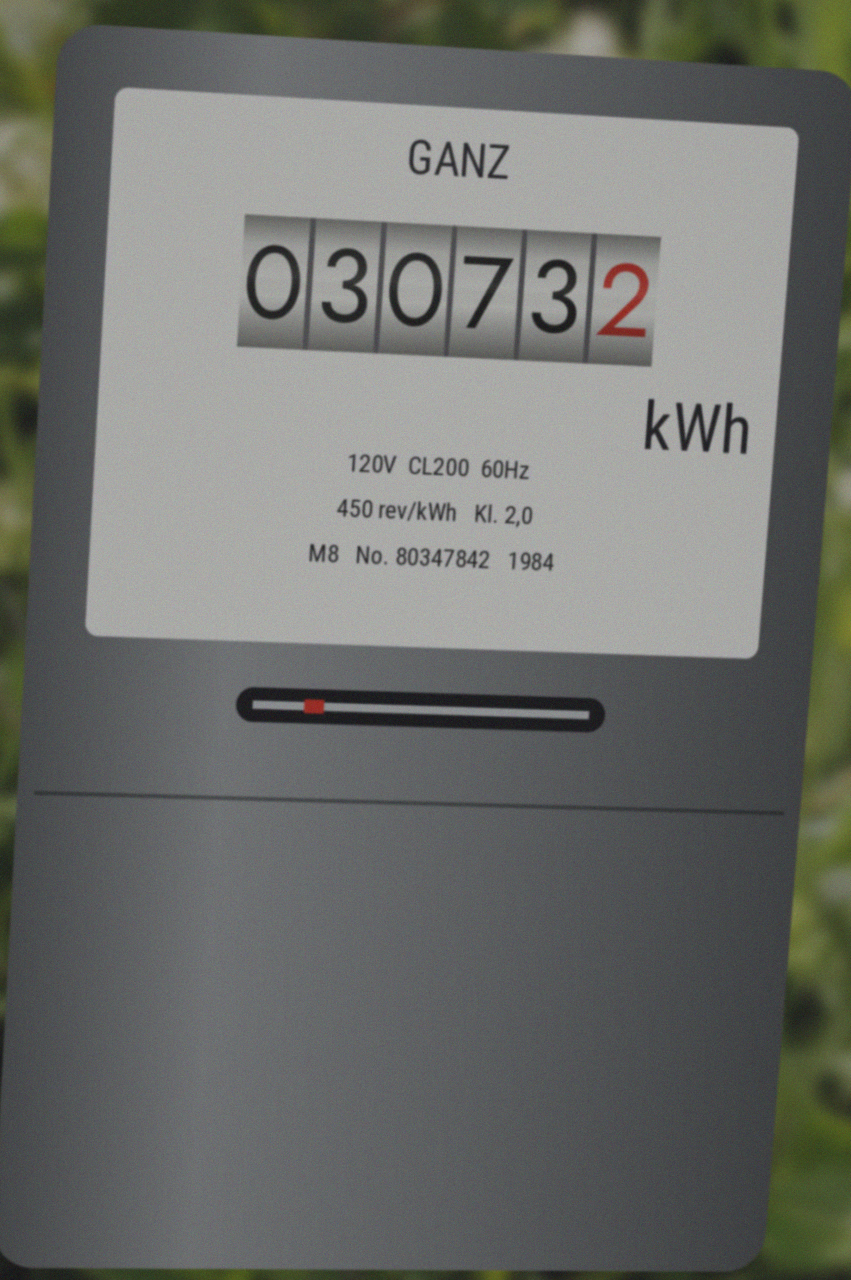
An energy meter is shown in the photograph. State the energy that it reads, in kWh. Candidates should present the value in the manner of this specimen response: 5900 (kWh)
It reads 3073.2 (kWh)
